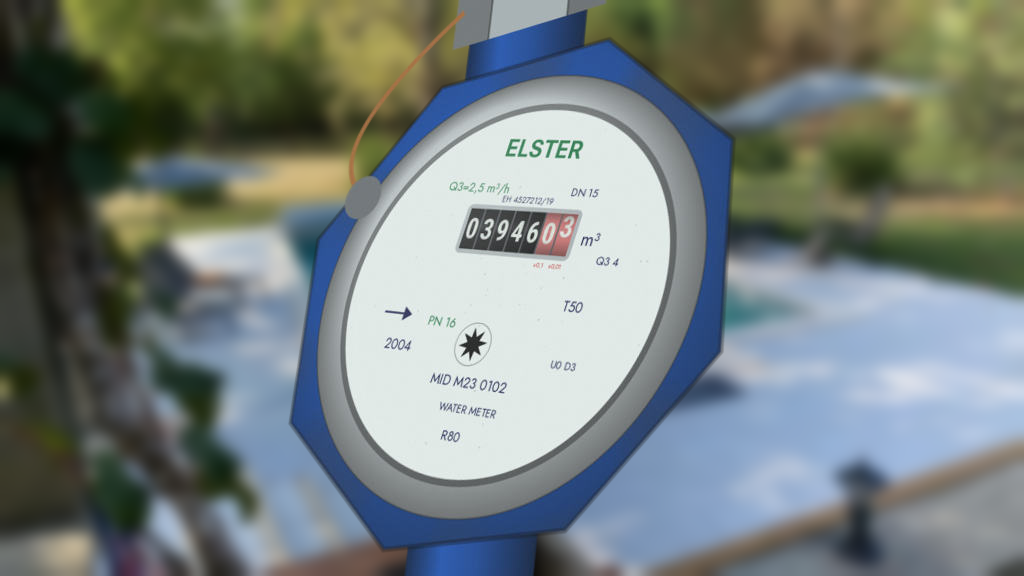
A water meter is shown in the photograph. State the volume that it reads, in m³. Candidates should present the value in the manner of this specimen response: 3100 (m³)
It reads 3946.03 (m³)
